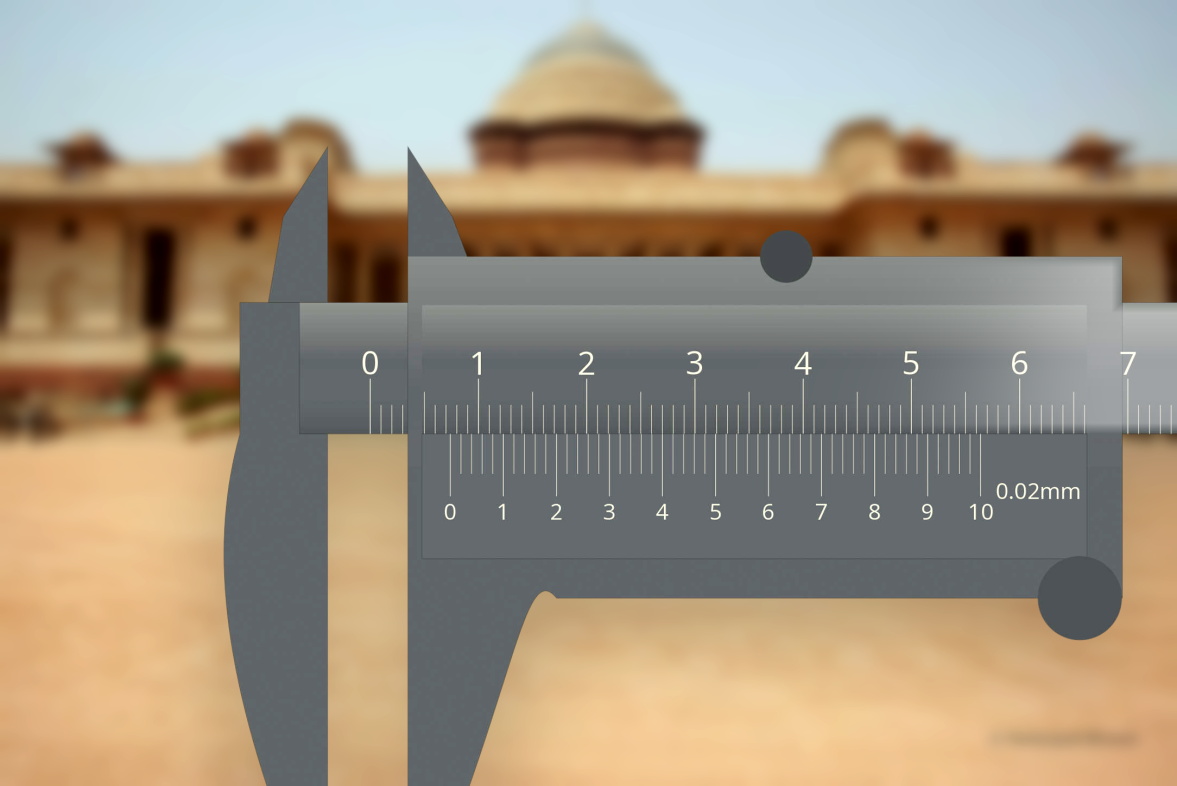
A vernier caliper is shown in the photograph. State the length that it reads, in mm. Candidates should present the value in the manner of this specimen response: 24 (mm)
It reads 7.4 (mm)
